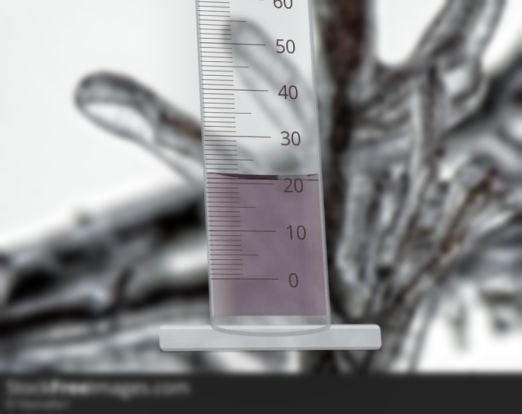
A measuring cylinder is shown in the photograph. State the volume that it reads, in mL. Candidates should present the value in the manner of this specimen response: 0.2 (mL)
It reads 21 (mL)
